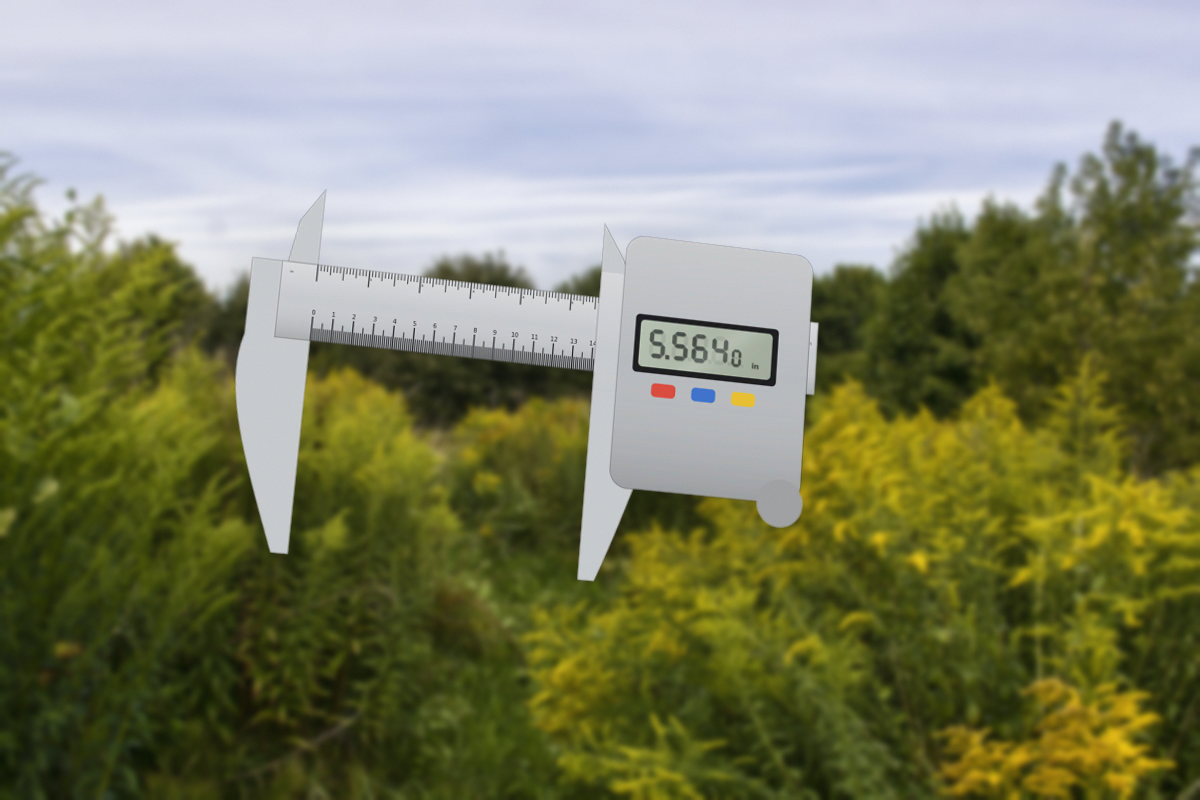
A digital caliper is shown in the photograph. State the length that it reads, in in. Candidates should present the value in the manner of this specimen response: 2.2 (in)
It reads 5.5640 (in)
